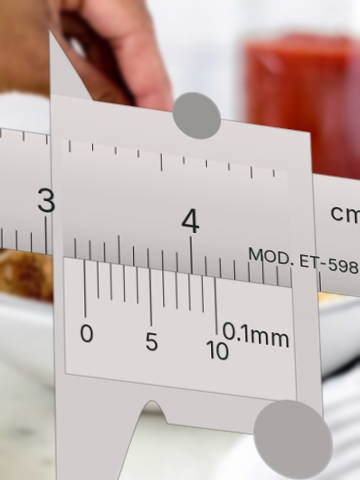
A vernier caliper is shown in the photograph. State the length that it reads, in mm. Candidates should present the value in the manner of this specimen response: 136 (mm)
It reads 32.6 (mm)
